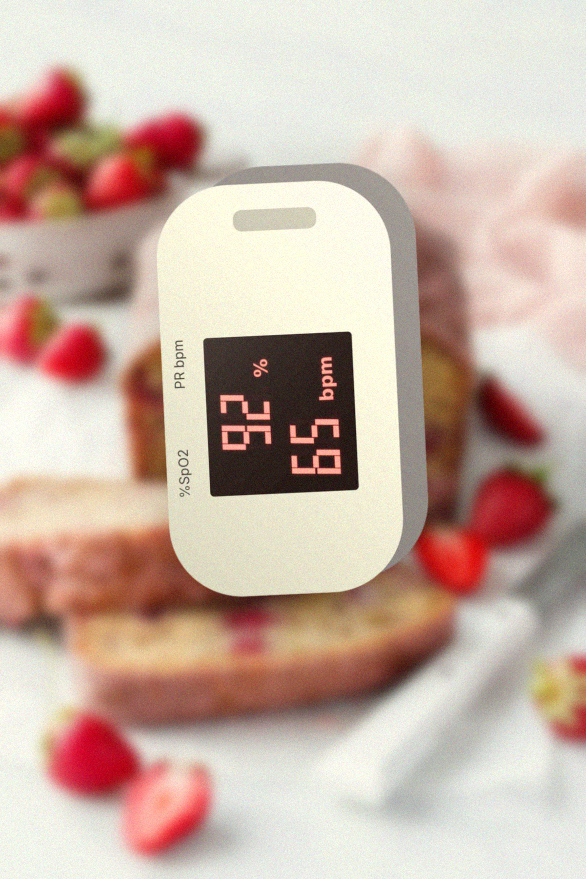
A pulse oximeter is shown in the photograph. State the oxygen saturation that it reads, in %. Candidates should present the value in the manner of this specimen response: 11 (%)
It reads 92 (%)
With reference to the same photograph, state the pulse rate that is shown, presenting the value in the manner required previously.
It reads 65 (bpm)
